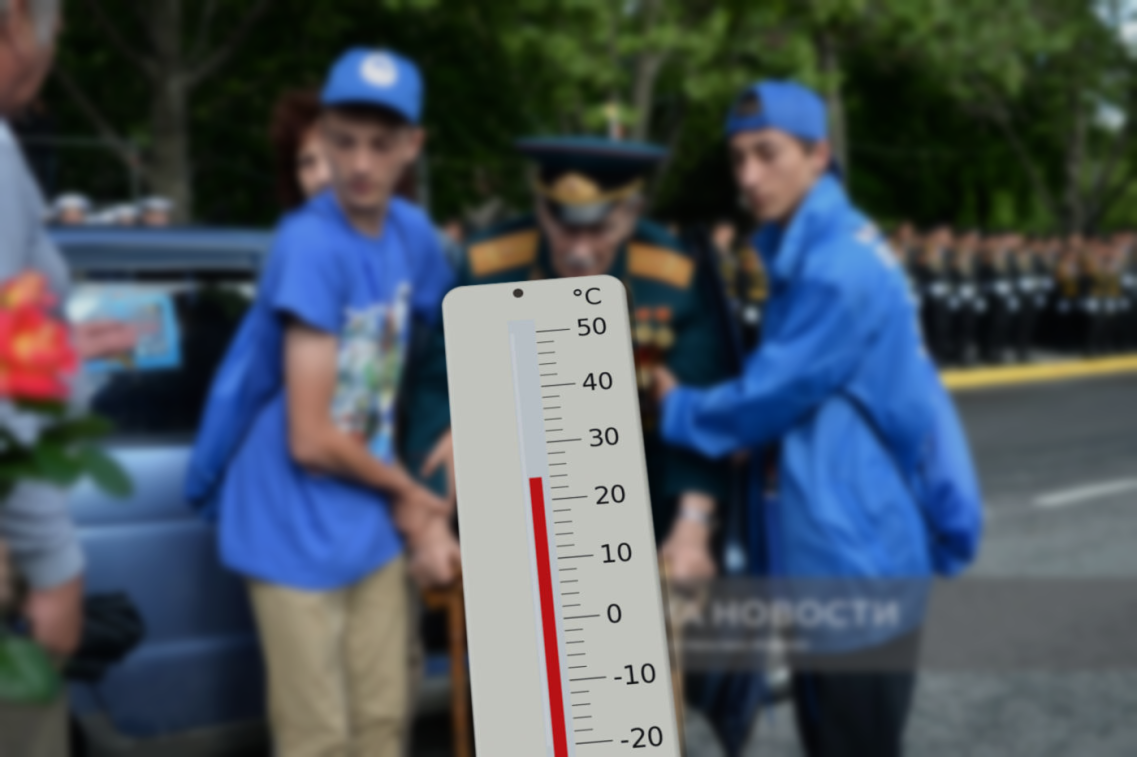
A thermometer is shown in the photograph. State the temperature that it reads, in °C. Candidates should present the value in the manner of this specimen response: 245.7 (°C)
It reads 24 (°C)
